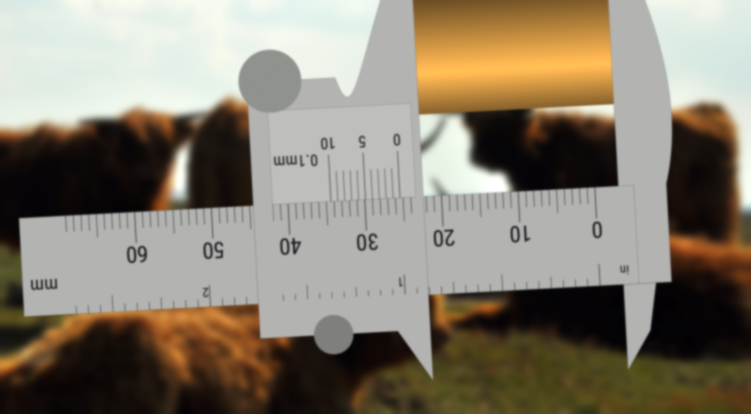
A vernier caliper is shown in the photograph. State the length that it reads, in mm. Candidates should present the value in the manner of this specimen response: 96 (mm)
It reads 25.4 (mm)
